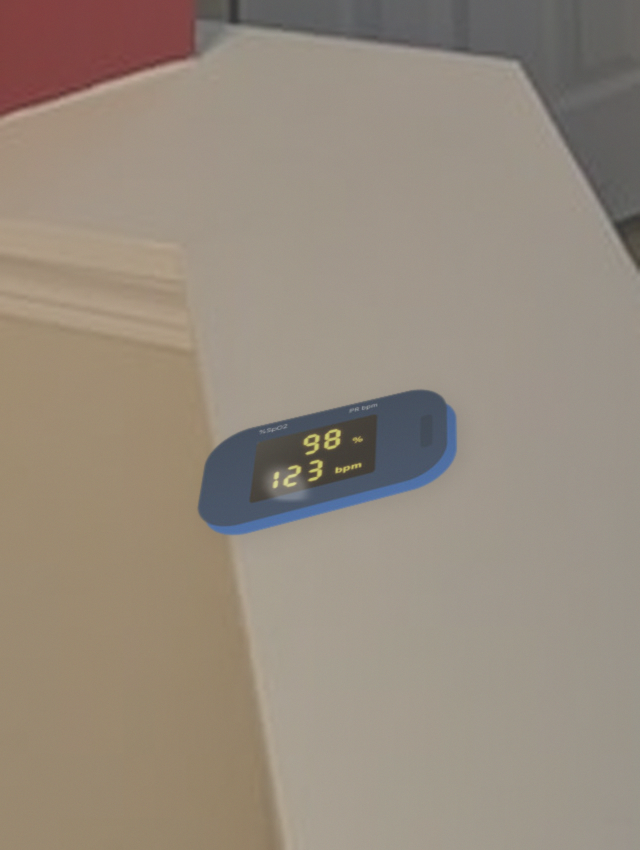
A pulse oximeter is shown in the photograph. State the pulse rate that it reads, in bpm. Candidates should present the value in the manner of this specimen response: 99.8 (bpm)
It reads 123 (bpm)
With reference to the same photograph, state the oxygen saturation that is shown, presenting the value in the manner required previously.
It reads 98 (%)
